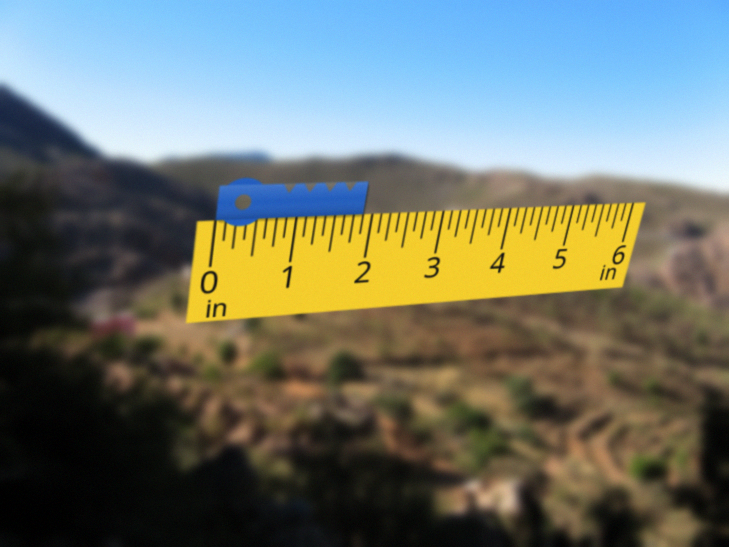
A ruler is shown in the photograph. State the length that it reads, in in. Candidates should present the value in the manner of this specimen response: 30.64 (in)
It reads 1.875 (in)
